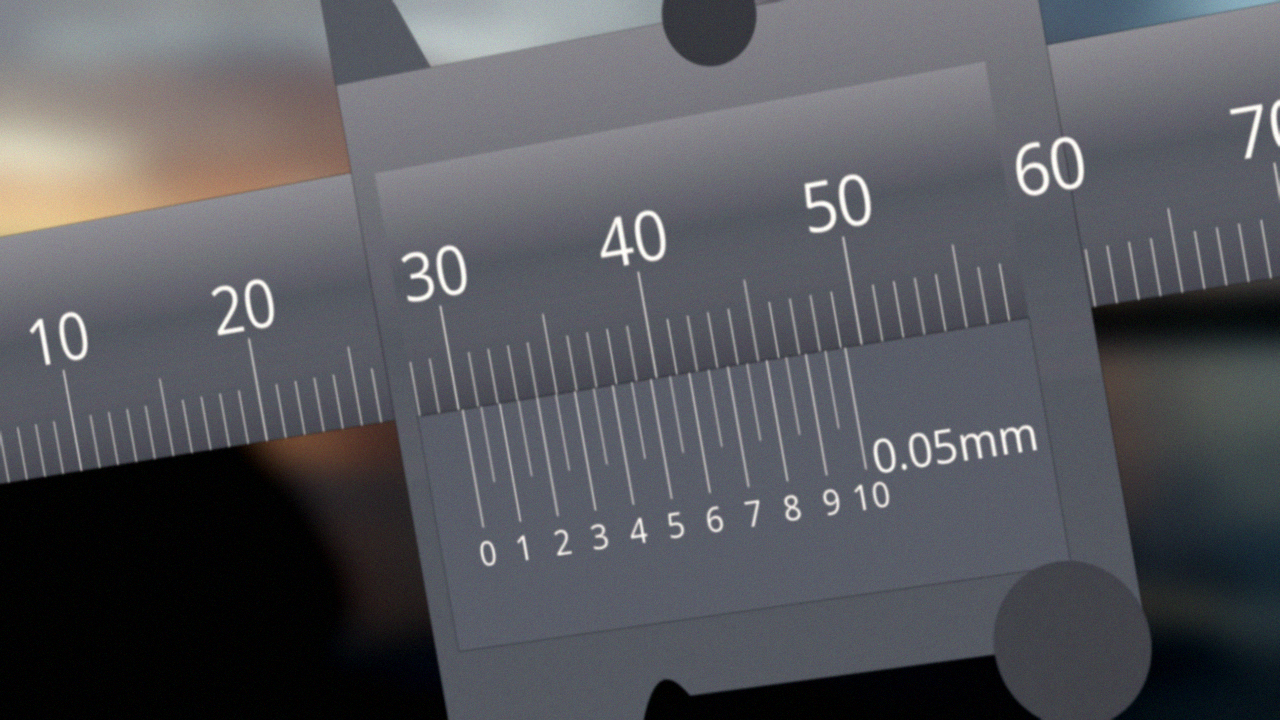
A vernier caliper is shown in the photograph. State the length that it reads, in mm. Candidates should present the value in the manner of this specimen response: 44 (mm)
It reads 30.2 (mm)
